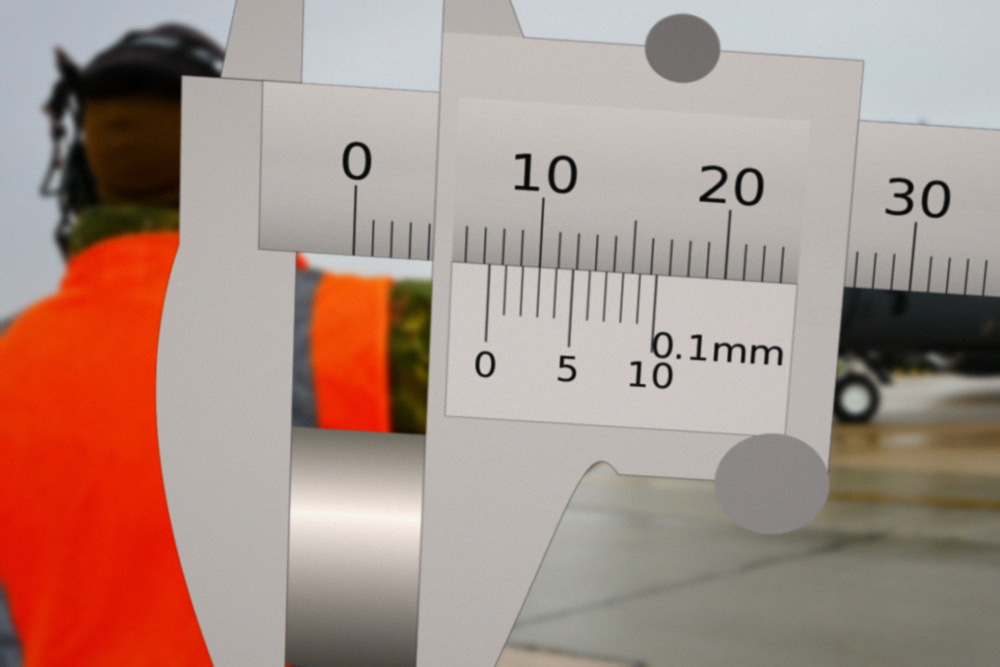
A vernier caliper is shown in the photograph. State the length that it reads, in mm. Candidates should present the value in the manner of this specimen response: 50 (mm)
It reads 7.3 (mm)
